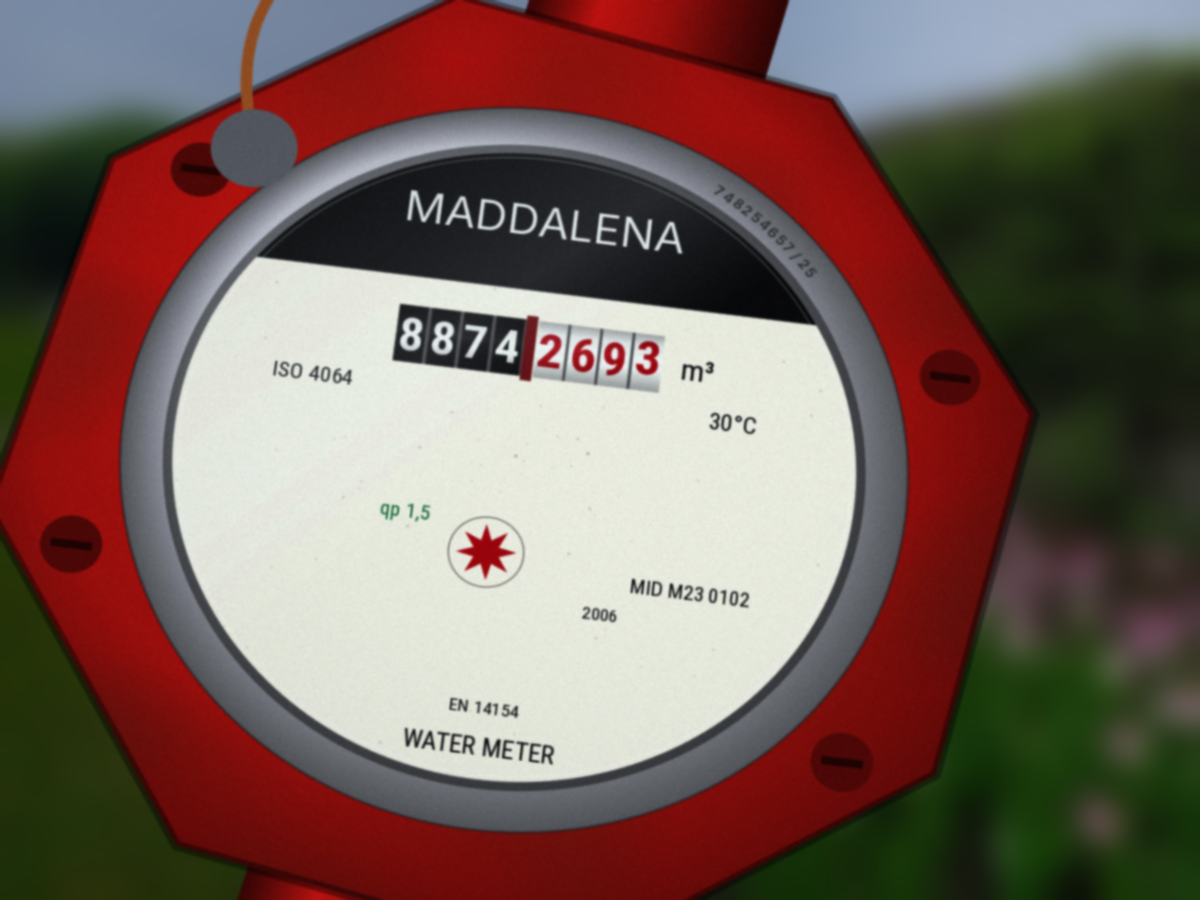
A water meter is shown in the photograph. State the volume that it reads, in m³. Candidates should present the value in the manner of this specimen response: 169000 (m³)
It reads 8874.2693 (m³)
